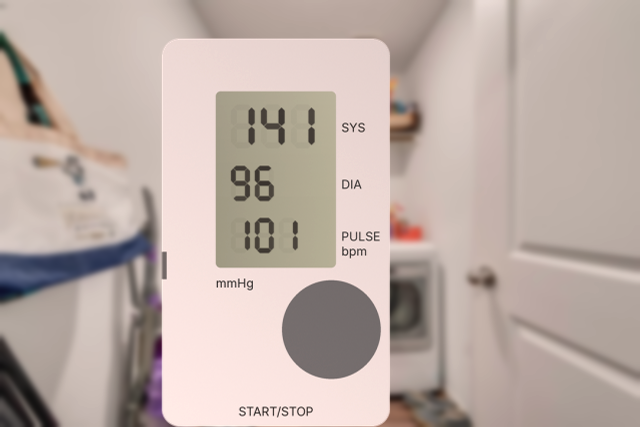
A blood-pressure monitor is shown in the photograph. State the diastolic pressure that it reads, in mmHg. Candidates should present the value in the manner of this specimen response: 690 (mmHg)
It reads 96 (mmHg)
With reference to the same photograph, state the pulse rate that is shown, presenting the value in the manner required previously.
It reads 101 (bpm)
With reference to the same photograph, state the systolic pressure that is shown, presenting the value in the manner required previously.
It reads 141 (mmHg)
